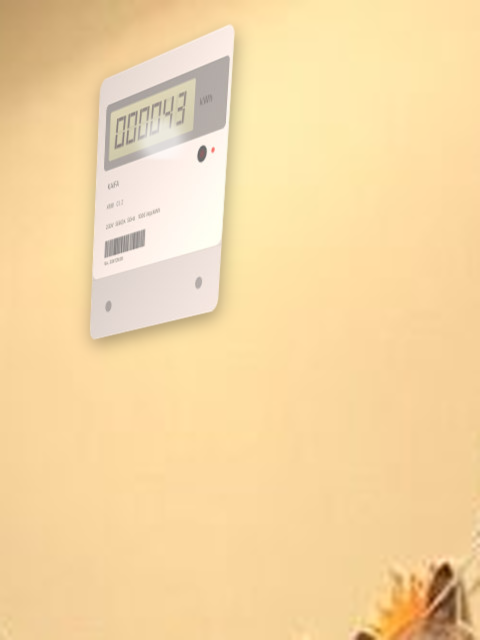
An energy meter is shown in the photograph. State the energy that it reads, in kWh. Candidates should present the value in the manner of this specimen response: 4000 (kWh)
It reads 43 (kWh)
